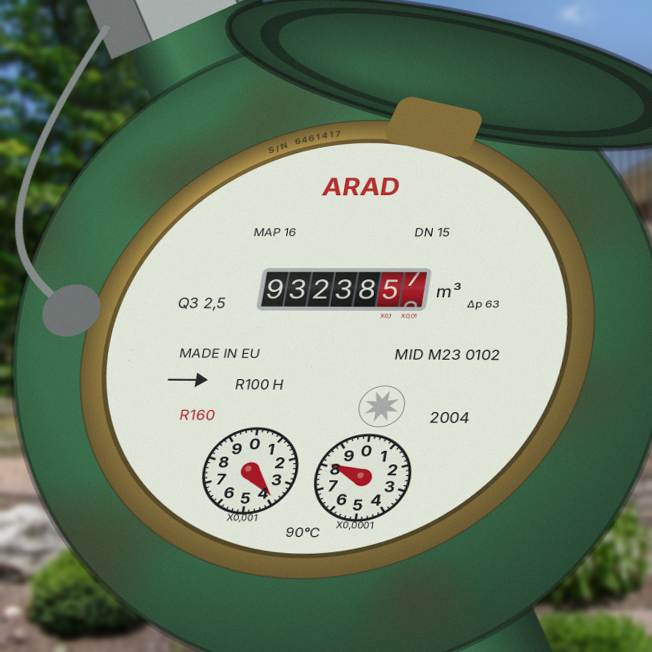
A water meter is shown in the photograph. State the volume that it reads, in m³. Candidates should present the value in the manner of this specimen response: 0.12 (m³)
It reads 93238.5738 (m³)
